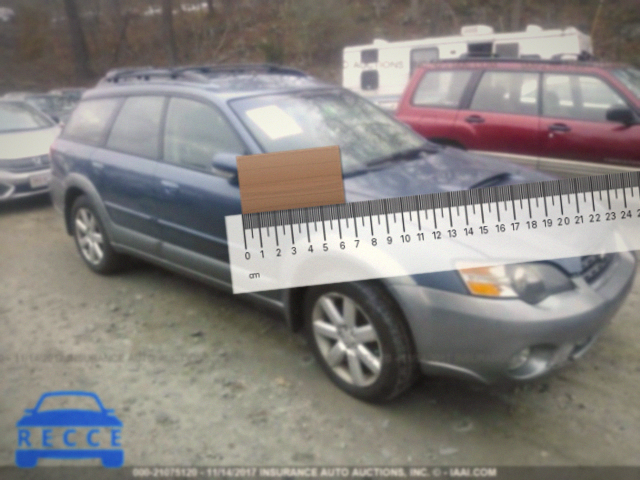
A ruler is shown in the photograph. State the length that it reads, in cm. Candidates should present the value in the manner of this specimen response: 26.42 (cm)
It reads 6.5 (cm)
